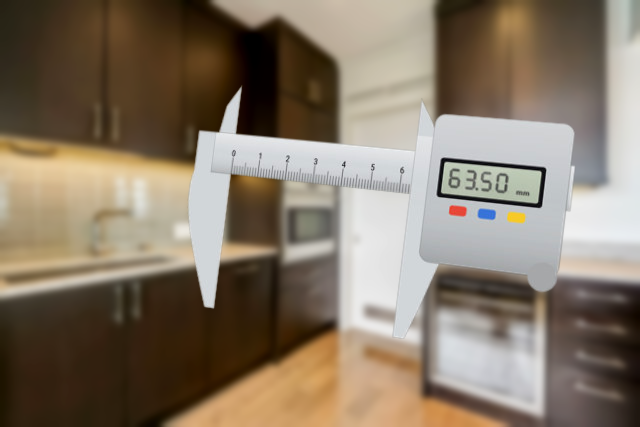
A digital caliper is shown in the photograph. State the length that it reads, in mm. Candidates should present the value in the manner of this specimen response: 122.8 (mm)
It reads 63.50 (mm)
